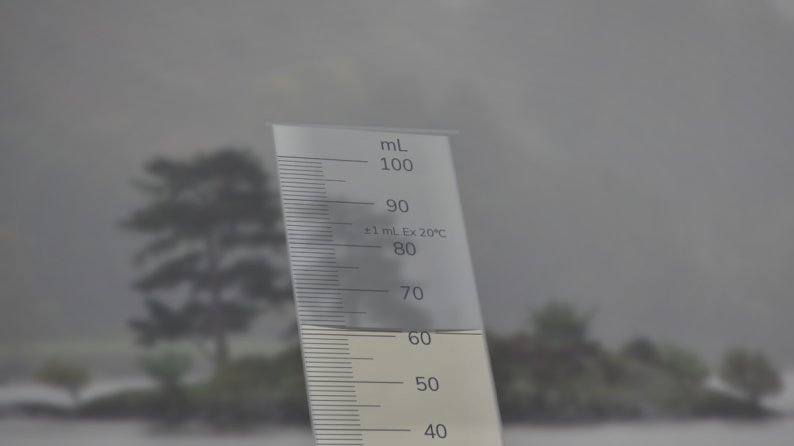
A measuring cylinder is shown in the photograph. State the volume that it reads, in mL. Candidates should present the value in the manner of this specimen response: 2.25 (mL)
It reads 61 (mL)
